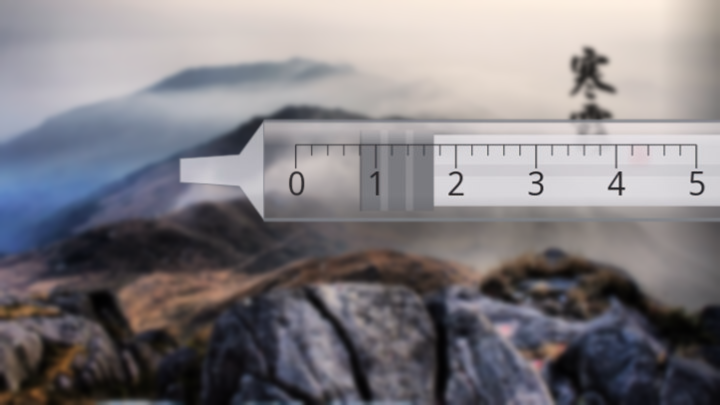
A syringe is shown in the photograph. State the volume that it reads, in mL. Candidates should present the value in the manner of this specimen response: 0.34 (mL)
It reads 0.8 (mL)
